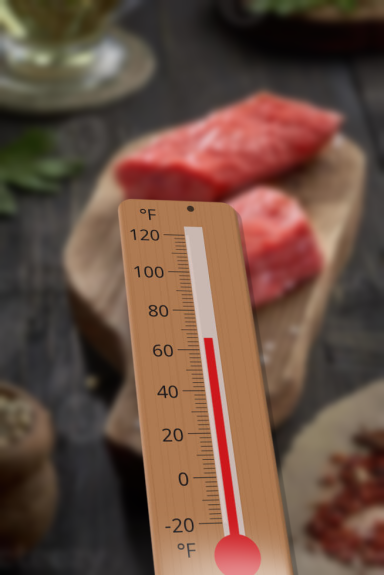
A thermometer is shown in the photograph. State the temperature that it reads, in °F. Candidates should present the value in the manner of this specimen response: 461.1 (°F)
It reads 66 (°F)
